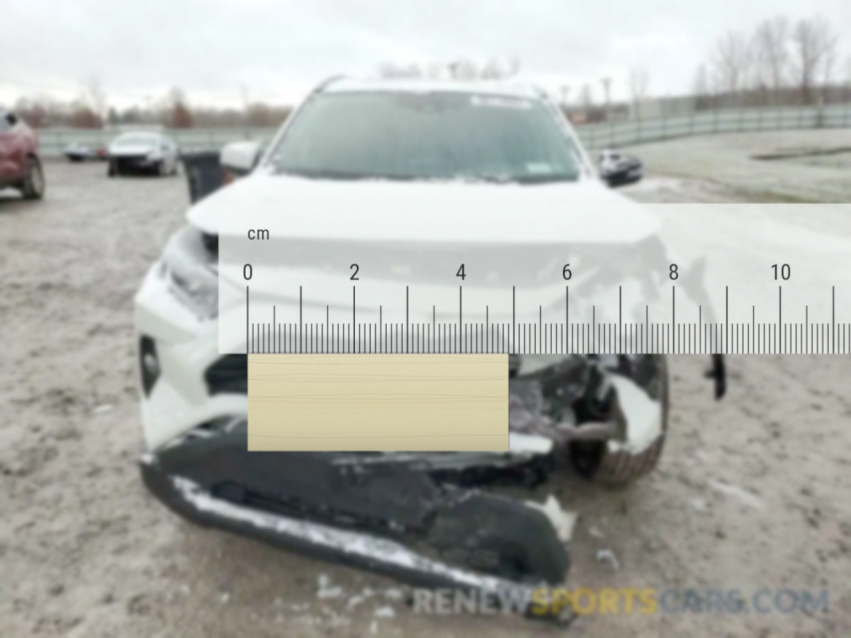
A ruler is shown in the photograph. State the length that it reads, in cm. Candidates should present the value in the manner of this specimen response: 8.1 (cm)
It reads 4.9 (cm)
